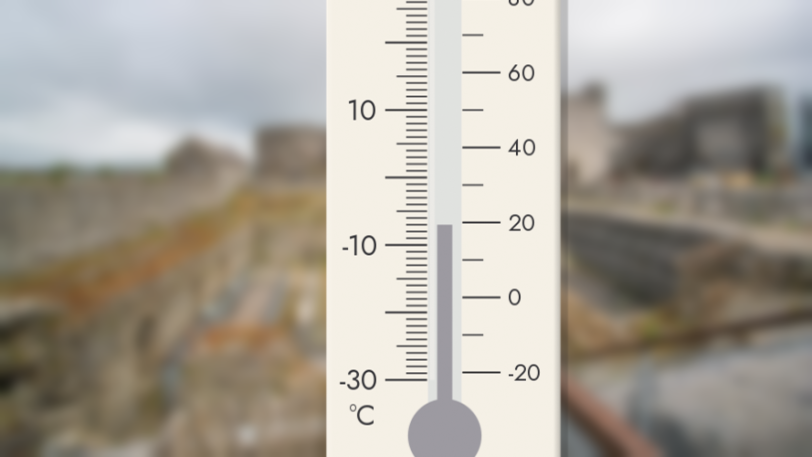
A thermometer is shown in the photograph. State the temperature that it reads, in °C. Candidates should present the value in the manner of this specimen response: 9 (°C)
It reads -7 (°C)
